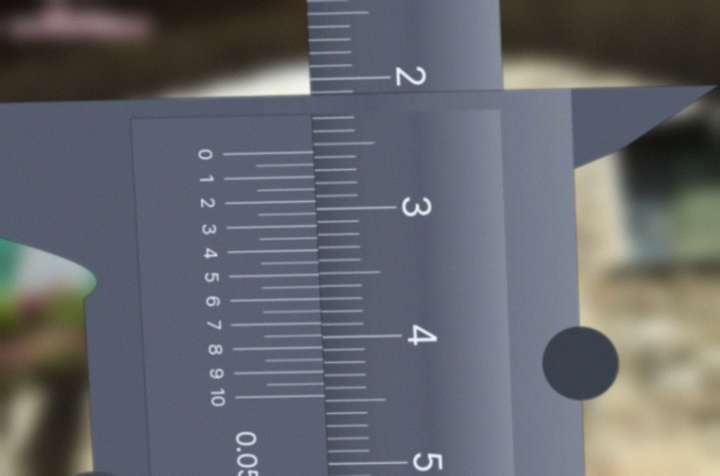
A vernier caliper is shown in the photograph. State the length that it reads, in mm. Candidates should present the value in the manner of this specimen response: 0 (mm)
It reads 25.6 (mm)
